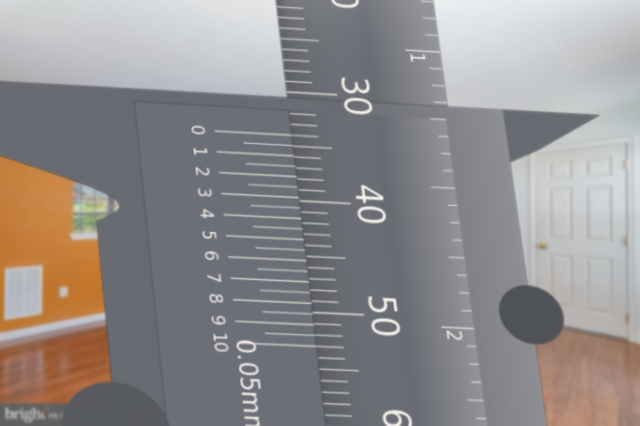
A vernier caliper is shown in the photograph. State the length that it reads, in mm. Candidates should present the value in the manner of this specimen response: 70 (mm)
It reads 34.0 (mm)
